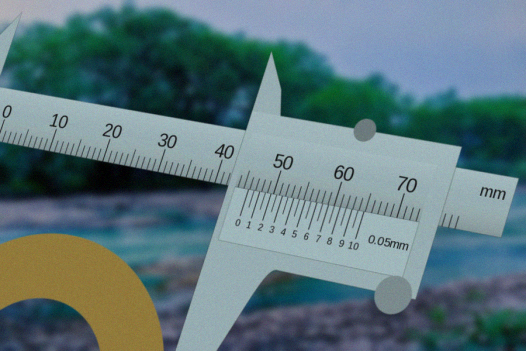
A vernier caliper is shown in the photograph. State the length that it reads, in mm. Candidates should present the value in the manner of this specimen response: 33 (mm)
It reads 45.8 (mm)
